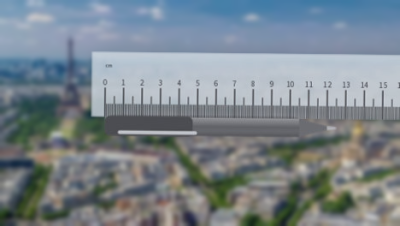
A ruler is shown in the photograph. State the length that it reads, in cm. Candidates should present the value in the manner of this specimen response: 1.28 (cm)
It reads 12.5 (cm)
